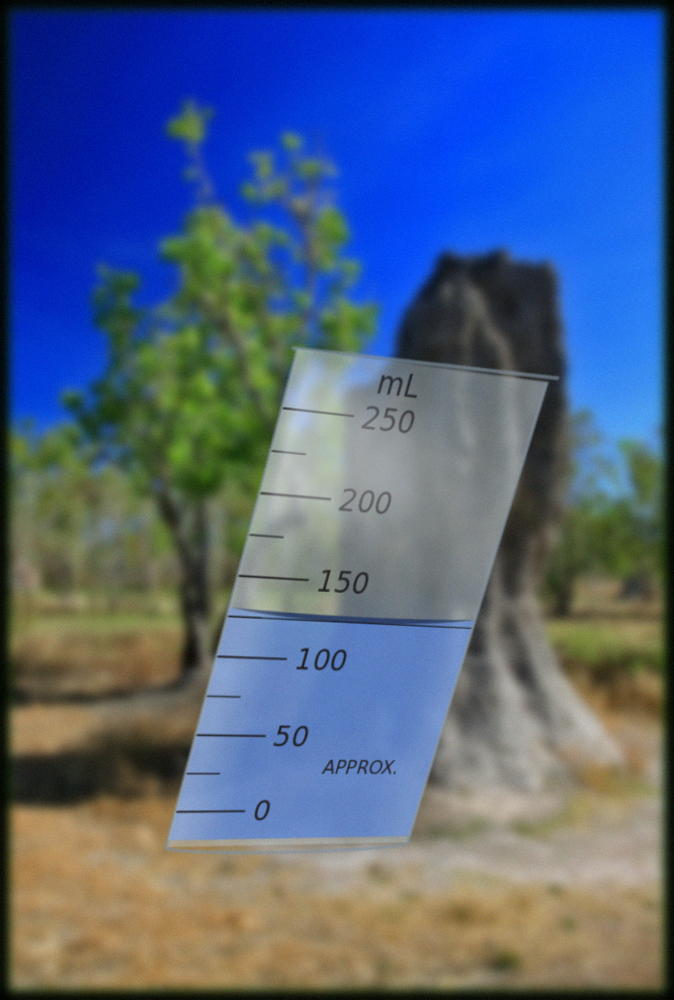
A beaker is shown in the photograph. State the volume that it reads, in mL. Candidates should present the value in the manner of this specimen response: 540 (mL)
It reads 125 (mL)
